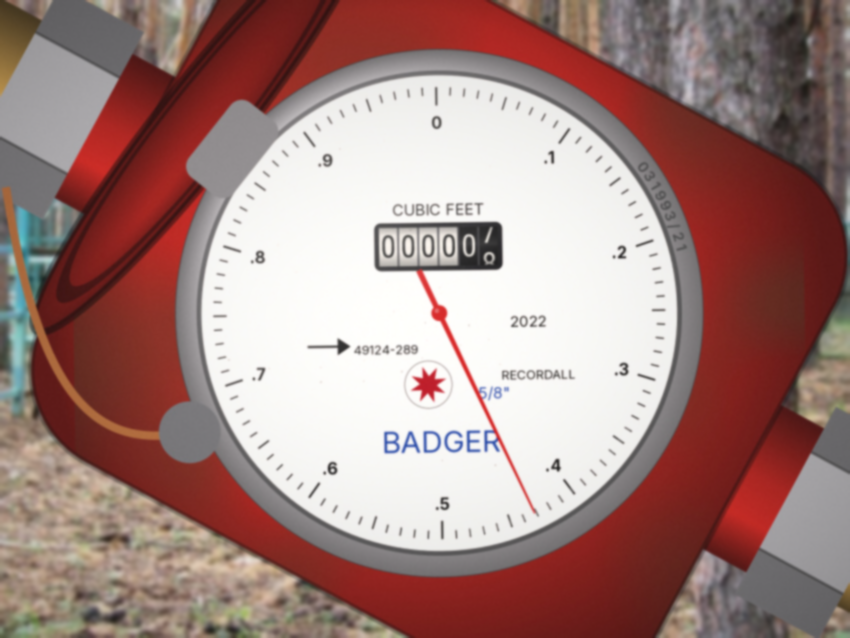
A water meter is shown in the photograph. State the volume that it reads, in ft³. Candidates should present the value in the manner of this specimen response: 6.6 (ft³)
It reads 7.43 (ft³)
